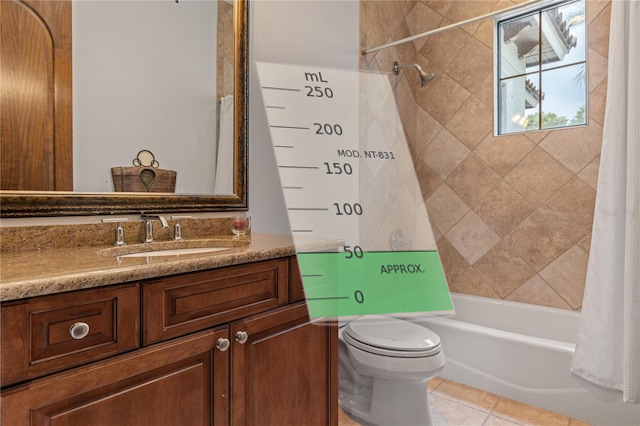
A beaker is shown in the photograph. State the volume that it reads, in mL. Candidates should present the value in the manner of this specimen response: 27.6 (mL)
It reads 50 (mL)
